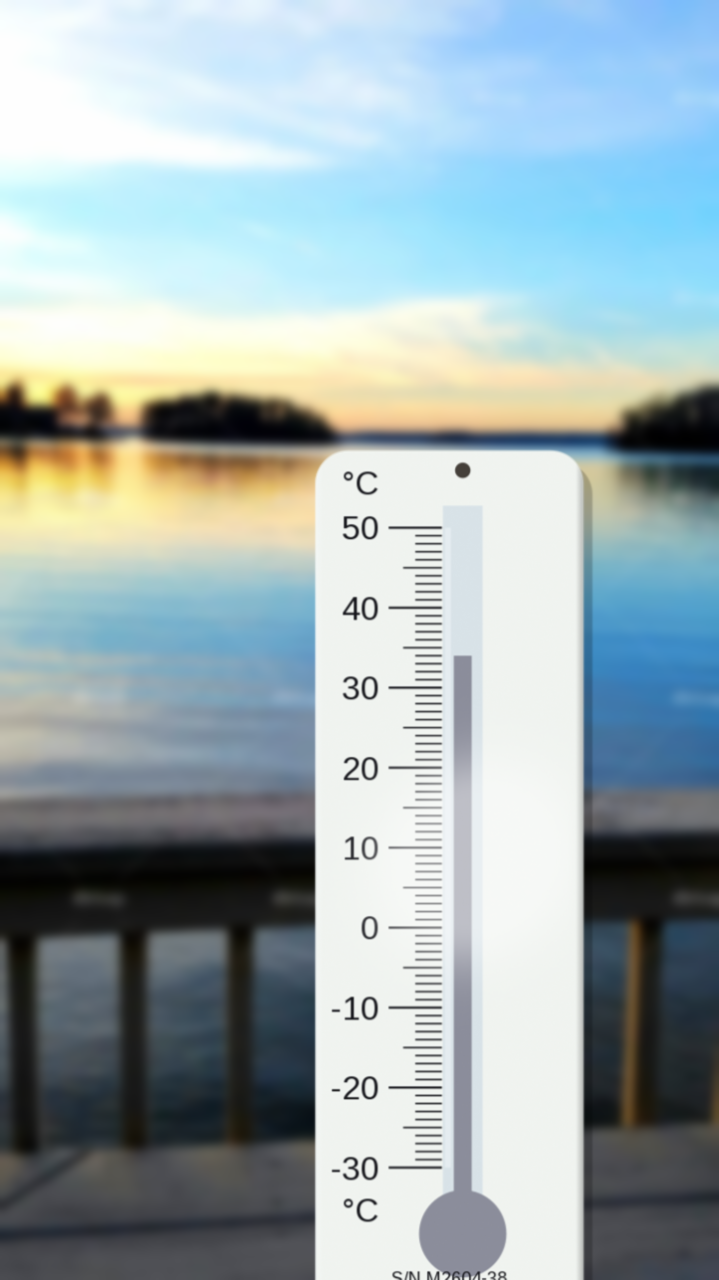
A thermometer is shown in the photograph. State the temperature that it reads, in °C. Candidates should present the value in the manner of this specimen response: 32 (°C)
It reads 34 (°C)
